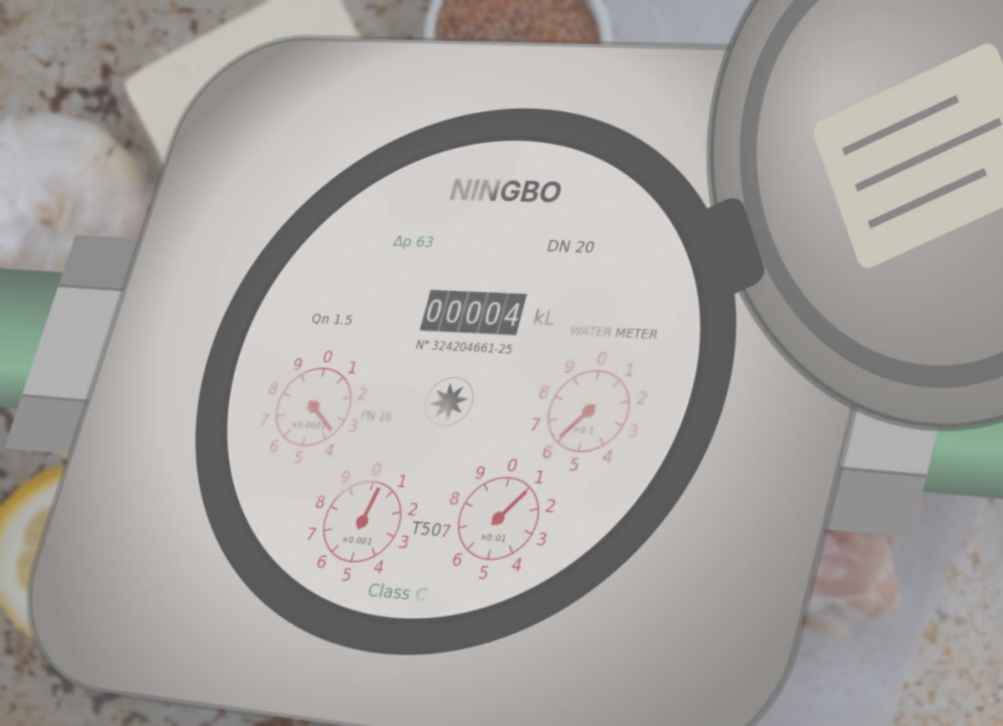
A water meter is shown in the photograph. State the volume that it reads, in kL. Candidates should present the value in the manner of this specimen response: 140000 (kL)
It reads 4.6103 (kL)
